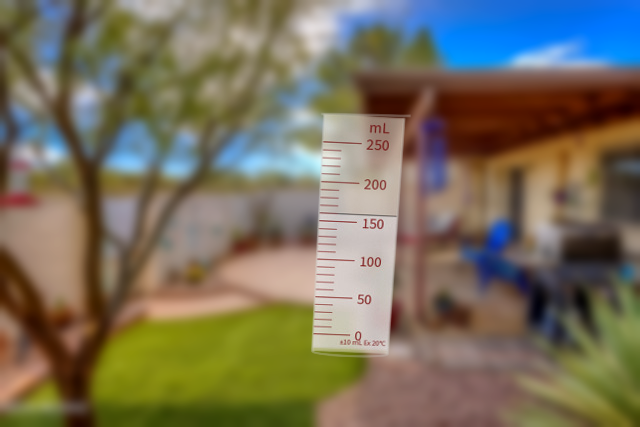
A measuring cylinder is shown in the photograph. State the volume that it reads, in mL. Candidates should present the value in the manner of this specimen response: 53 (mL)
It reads 160 (mL)
